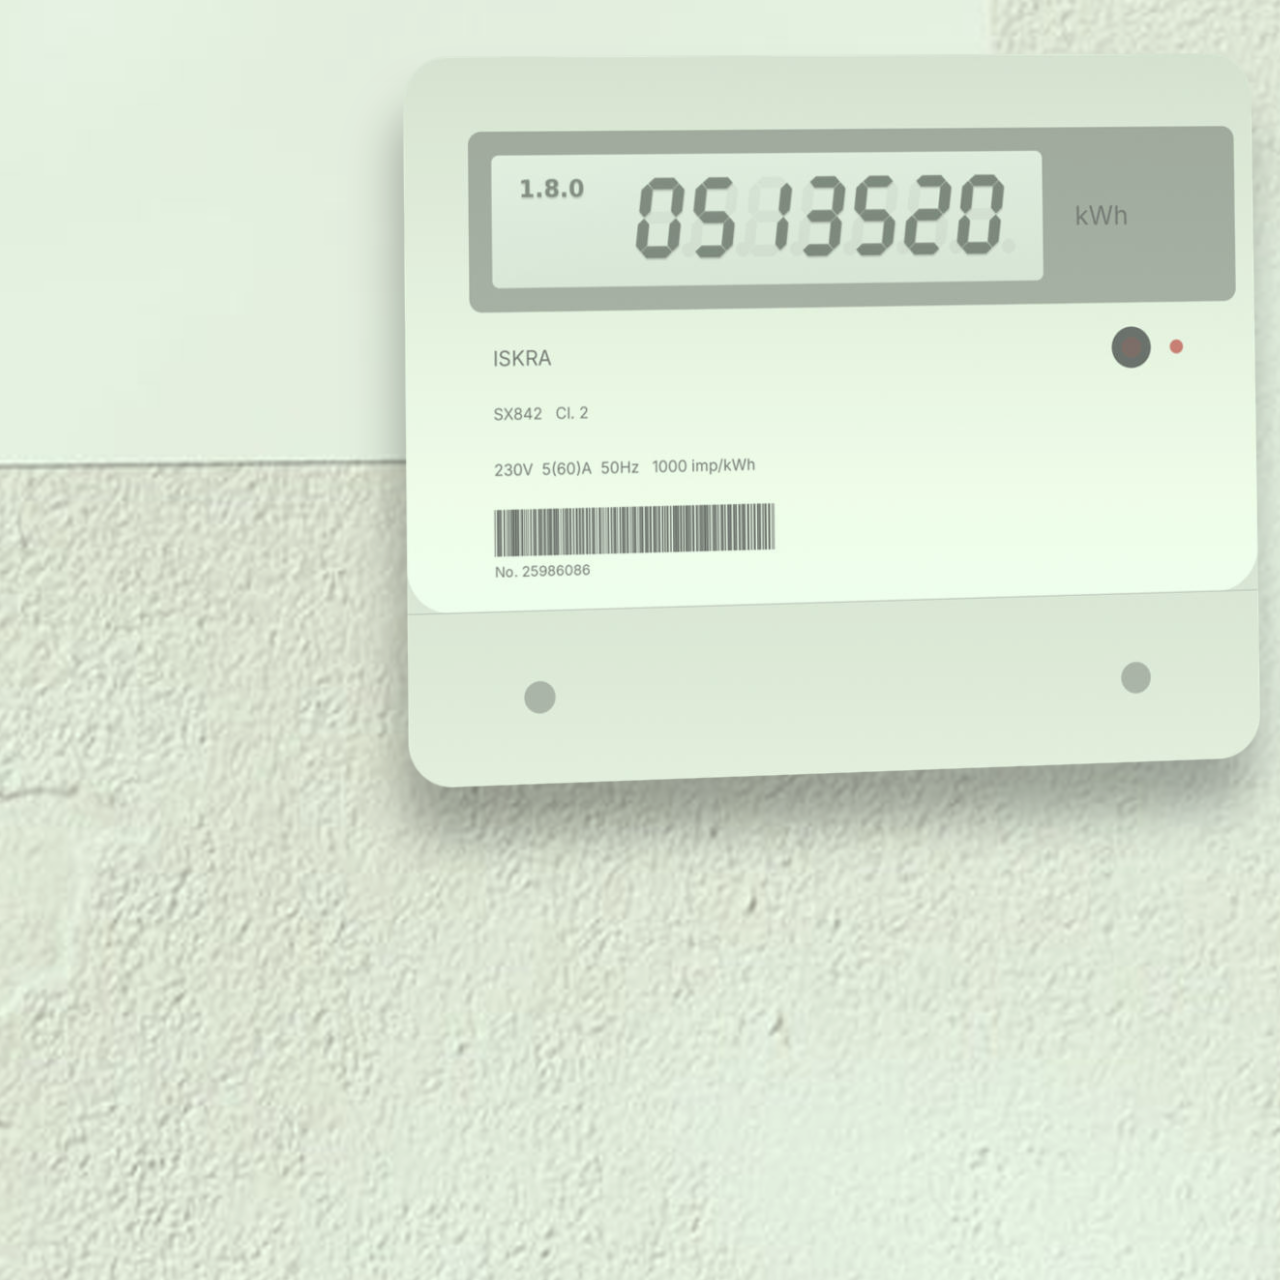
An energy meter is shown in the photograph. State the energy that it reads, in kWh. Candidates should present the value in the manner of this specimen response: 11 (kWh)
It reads 513520 (kWh)
